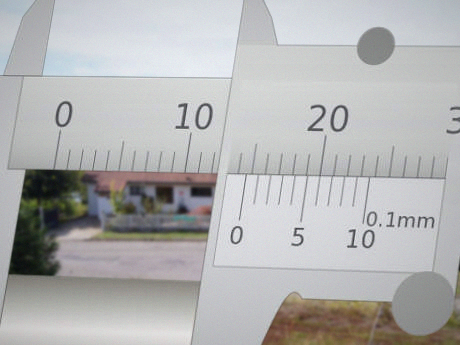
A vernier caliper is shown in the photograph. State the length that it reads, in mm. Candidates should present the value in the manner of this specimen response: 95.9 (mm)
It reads 14.6 (mm)
